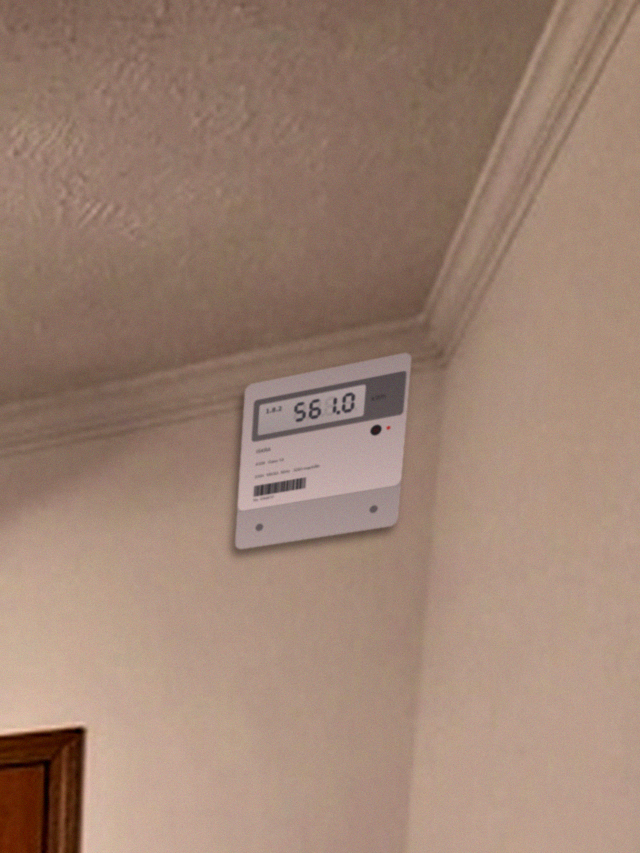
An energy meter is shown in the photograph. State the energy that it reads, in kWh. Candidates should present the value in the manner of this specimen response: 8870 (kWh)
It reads 561.0 (kWh)
